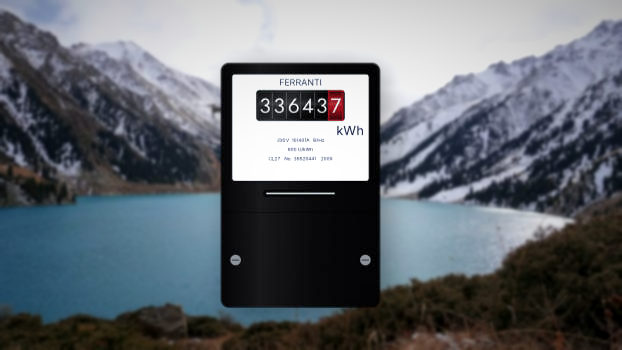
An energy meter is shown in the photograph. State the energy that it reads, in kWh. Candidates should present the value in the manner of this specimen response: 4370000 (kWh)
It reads 33643.7 (kWh)
